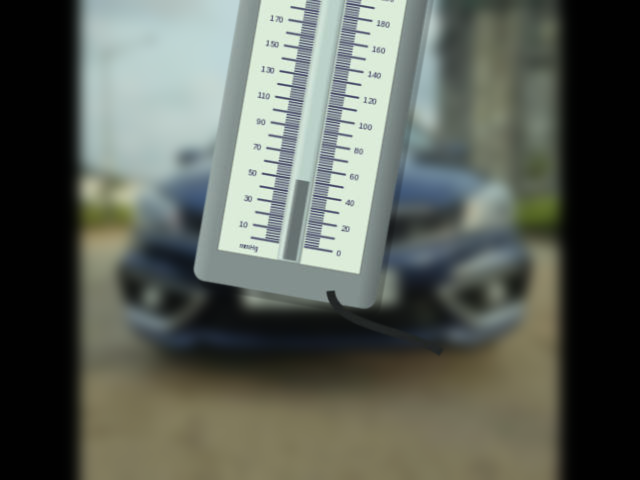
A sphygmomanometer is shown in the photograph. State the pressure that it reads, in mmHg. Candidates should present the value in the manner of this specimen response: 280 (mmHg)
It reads 50 (mmHg)
